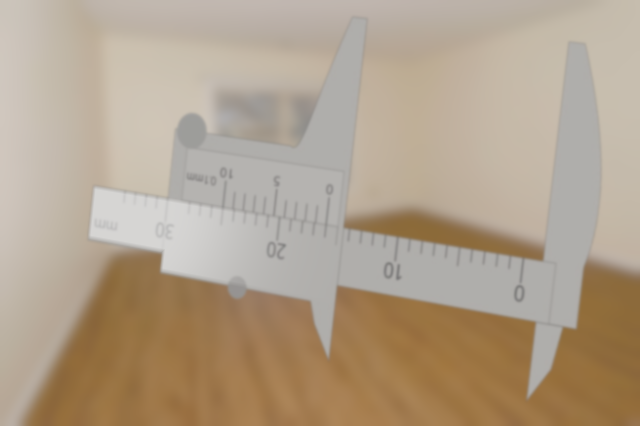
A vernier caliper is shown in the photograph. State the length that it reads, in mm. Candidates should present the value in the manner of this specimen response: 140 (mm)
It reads 16.0 (mm)
